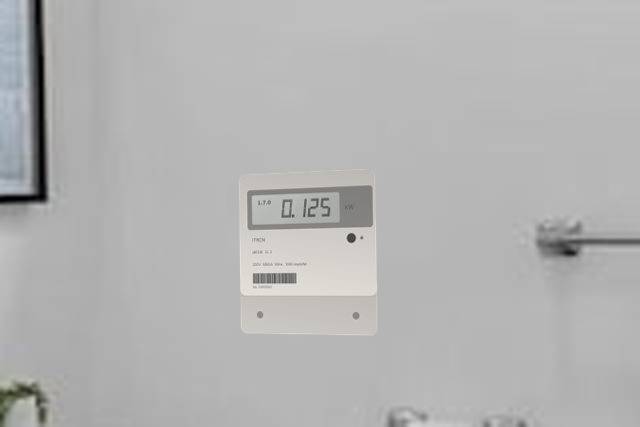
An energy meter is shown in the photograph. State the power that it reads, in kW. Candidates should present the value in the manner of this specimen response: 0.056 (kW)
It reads 0.125 (kW)
